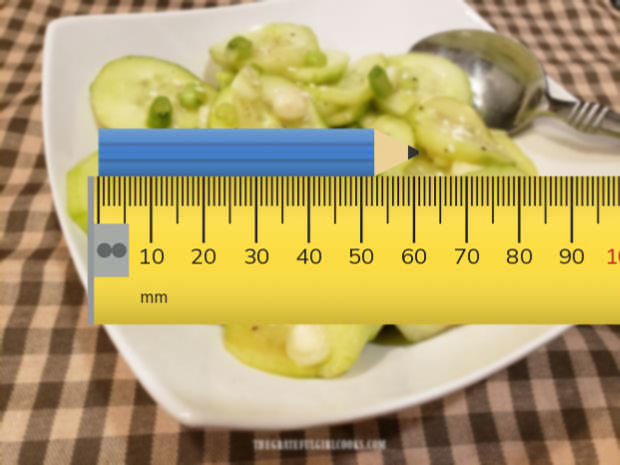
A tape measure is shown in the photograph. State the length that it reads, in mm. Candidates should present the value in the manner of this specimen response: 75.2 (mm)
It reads 61 (mm)
